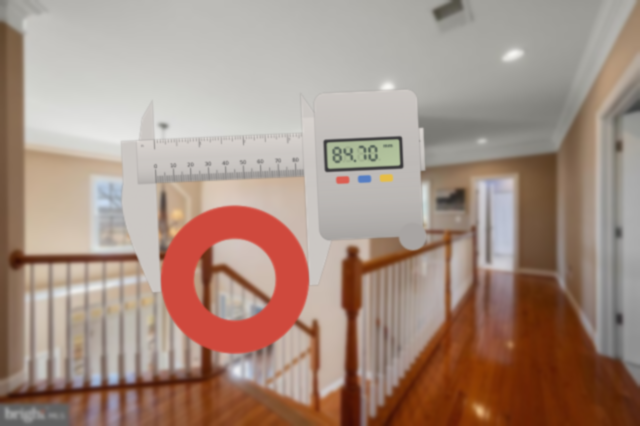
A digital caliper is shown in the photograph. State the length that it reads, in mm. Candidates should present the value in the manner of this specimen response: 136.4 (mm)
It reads 84.70 (mm)
